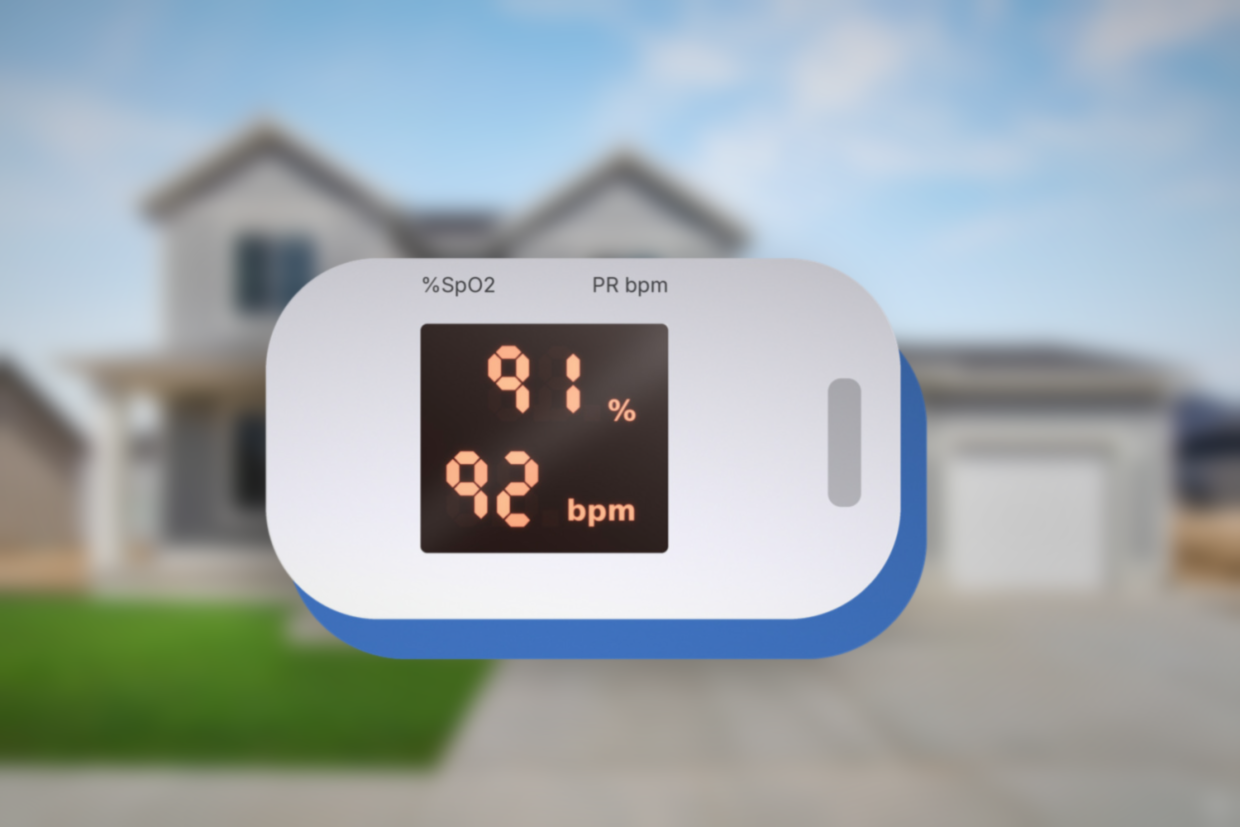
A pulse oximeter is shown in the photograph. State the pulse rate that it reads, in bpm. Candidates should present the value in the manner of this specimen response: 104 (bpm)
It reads 92 (bpm)
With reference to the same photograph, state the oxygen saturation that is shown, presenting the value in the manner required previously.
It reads 91 (%)
